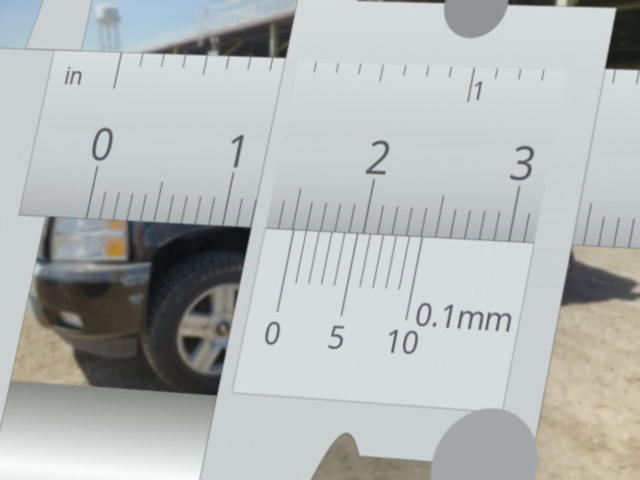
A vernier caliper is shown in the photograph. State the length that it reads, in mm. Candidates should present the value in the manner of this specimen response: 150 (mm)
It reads 15.1 (mm)
